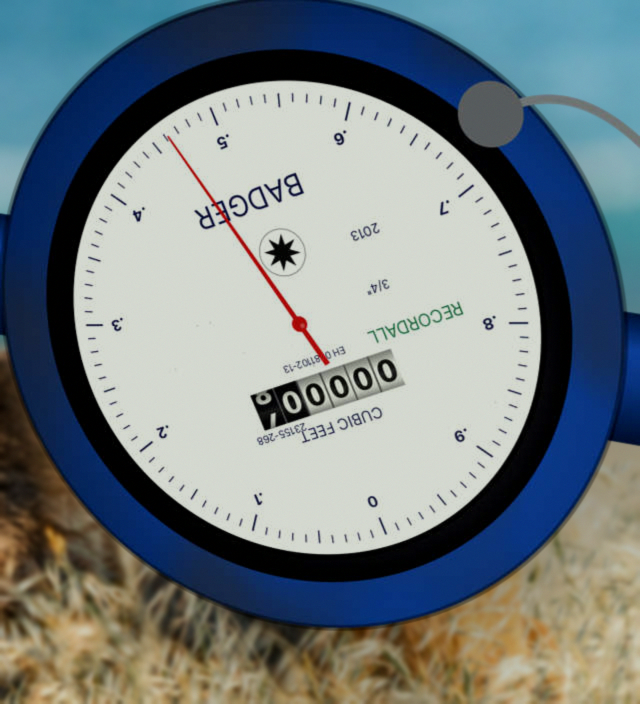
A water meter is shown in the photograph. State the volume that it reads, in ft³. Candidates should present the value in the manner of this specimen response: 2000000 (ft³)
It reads 7.46 (ft³)
